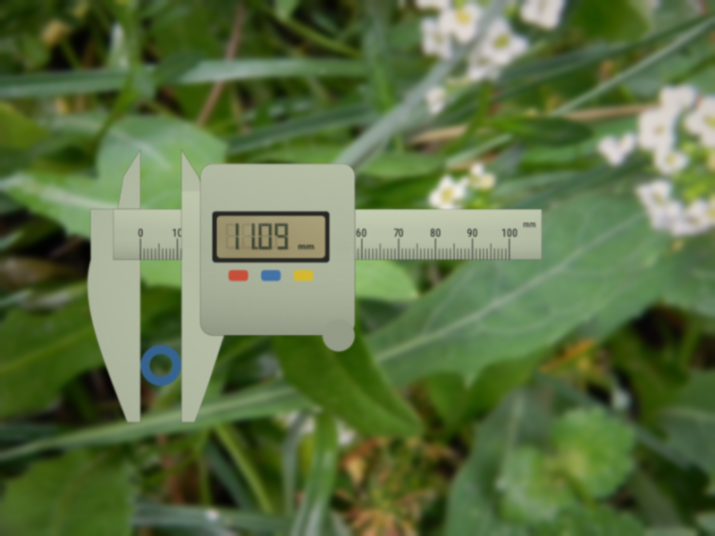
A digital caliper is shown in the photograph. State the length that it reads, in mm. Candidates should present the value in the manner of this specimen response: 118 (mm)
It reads 11.09 (mm)
